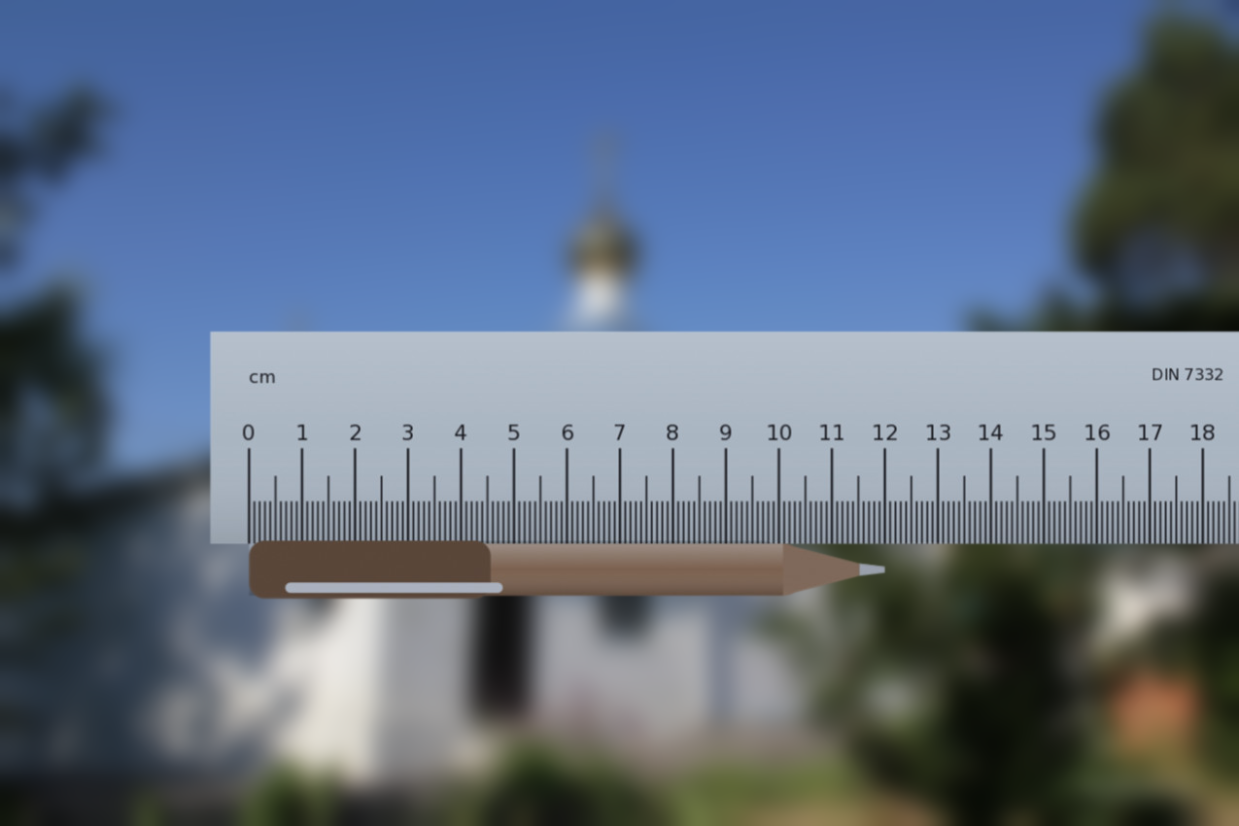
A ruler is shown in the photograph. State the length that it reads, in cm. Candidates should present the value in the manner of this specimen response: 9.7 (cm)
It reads 12 (cm)
